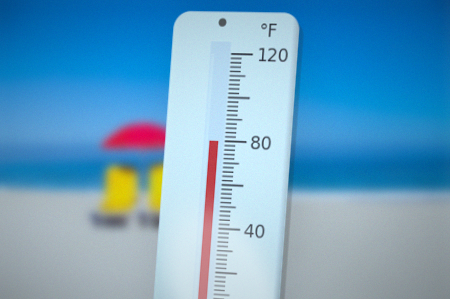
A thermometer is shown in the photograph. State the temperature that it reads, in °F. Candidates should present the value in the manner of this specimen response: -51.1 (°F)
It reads 80 (°F)
